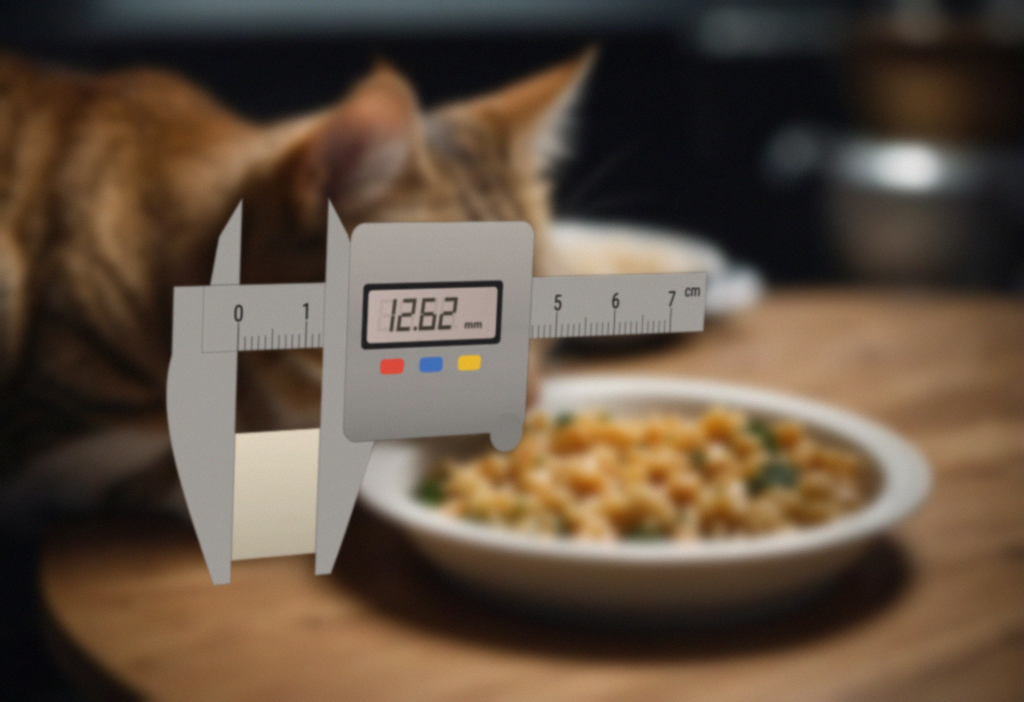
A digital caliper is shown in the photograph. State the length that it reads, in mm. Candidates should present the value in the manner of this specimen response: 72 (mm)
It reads 12.62 (mm)
